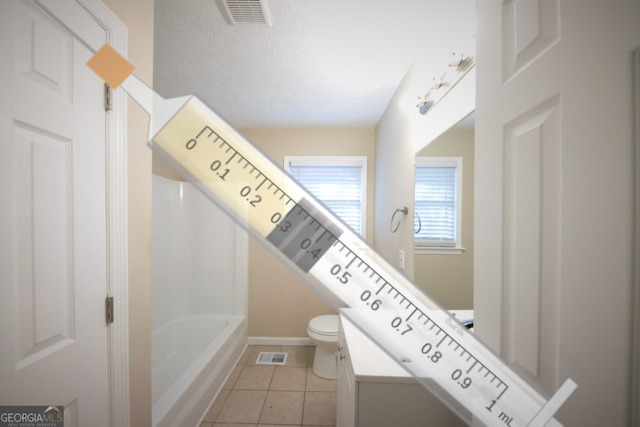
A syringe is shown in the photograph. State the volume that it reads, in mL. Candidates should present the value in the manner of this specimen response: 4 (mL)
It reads 0.3 (mL)
